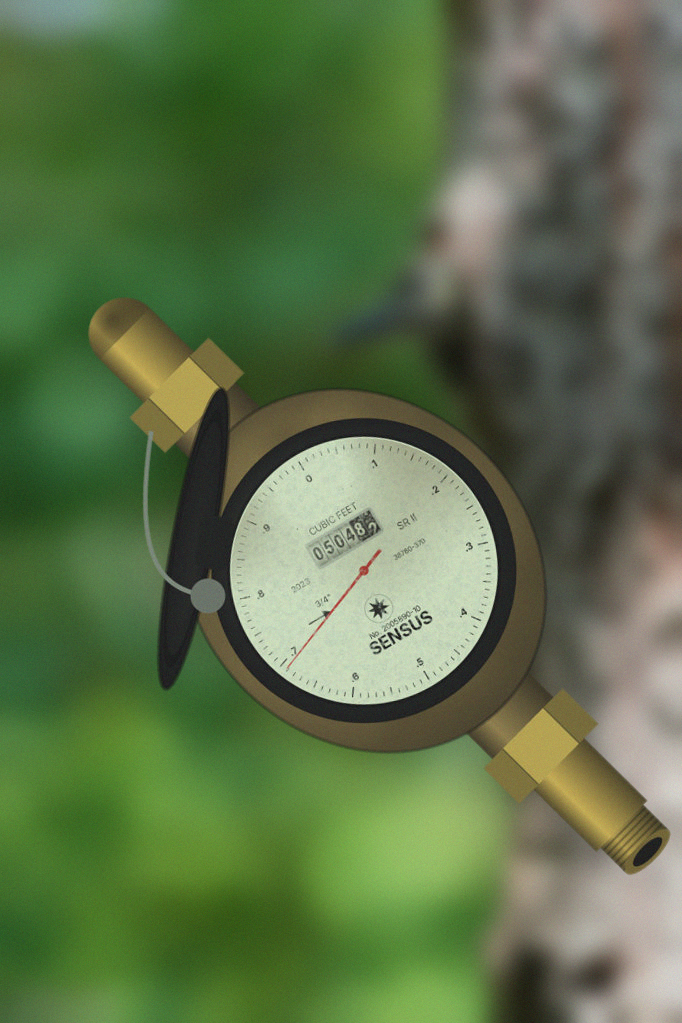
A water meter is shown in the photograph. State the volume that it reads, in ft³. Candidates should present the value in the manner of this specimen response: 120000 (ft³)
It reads 50481.69 (ft³)
